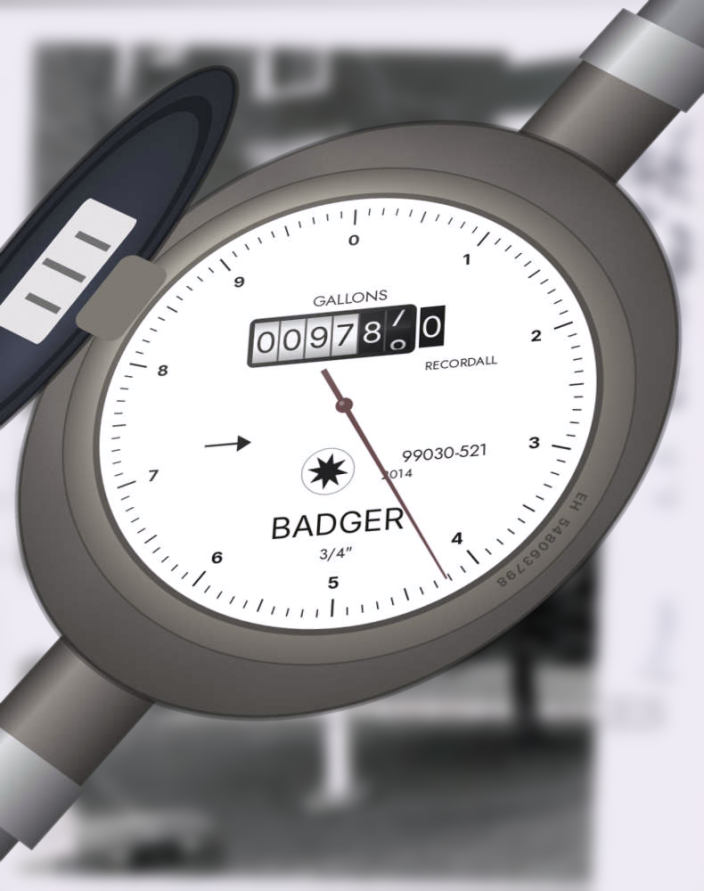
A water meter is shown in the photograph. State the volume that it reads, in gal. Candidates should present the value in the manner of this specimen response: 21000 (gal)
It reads 97874.2 (gal)
